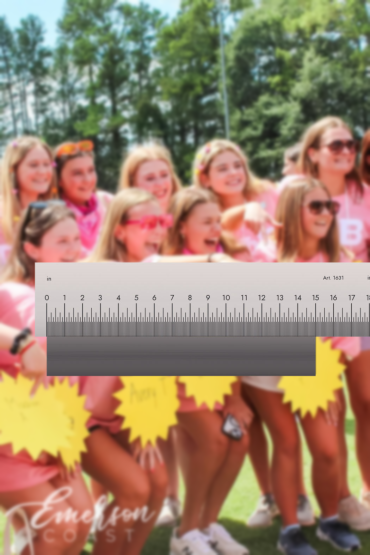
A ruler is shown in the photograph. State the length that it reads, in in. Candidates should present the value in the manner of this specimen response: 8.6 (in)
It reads 15 (in)
